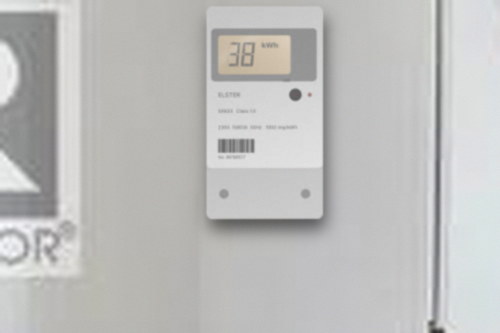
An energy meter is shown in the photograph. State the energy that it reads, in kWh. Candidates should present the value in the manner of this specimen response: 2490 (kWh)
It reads 38 (kWh)
